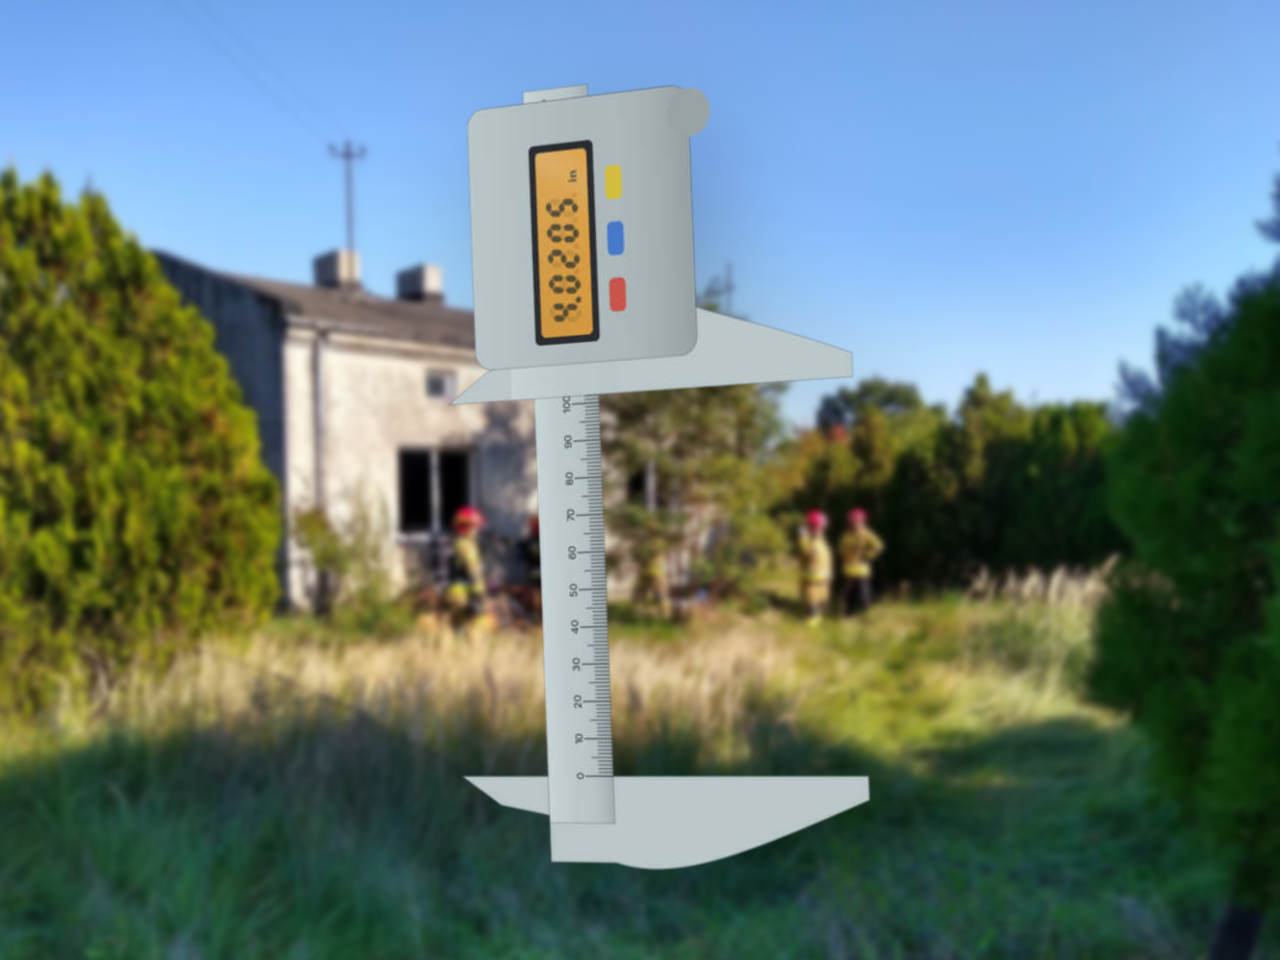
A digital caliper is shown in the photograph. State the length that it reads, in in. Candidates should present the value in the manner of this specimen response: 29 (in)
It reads 4.0205 (in)
